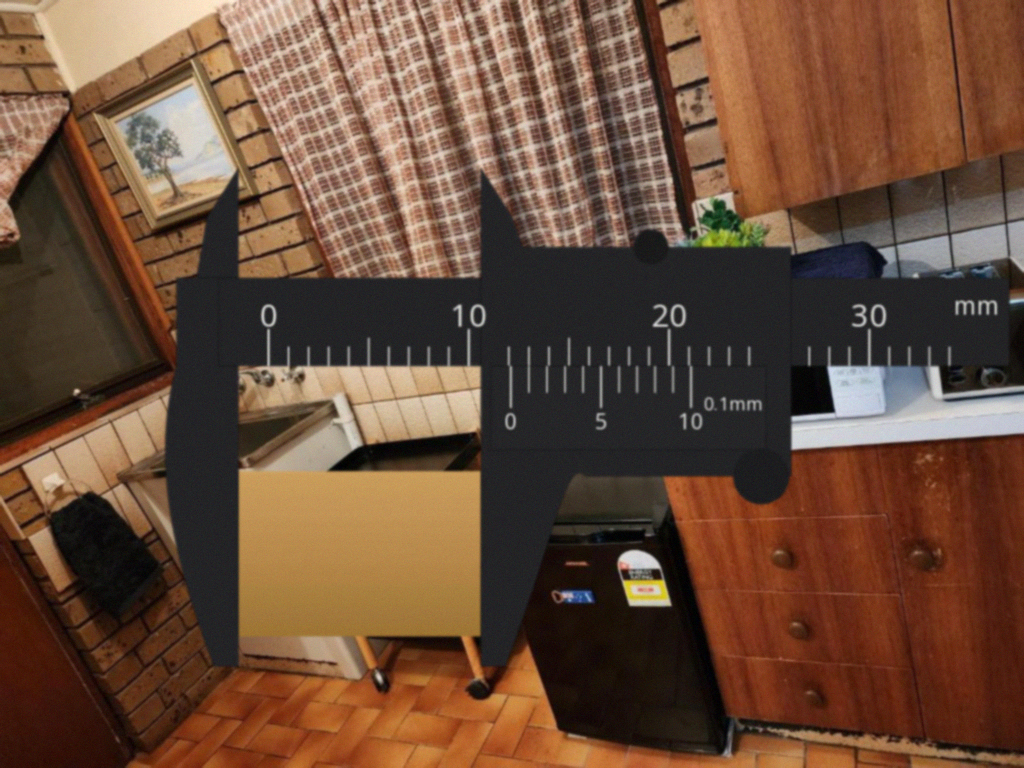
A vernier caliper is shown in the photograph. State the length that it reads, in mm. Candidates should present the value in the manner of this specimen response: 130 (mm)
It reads 12.1 (mm)
